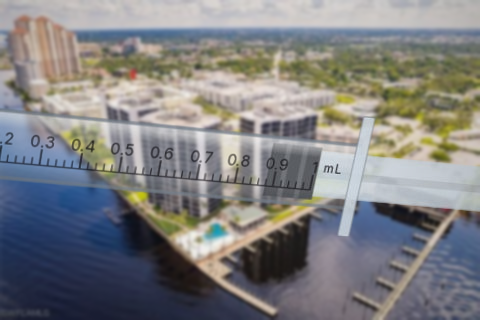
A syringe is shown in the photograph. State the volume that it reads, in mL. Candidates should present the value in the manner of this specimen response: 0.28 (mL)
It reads 0.88 (mL)
